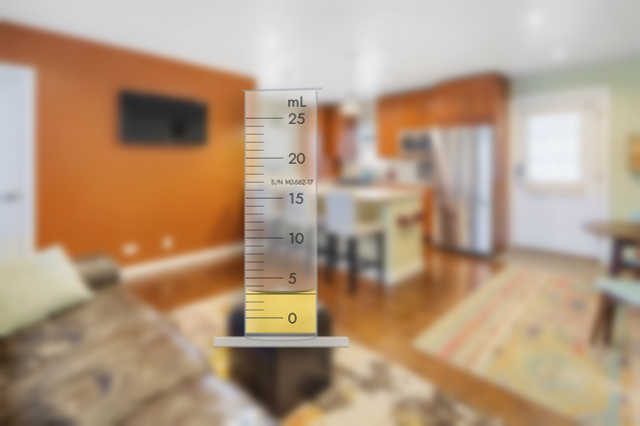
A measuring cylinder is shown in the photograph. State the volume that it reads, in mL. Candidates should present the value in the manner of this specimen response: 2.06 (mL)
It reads 3 (mL)
